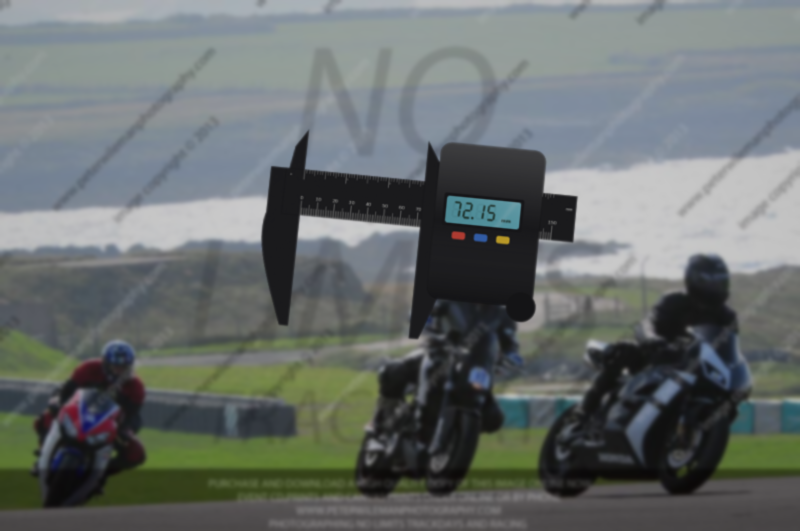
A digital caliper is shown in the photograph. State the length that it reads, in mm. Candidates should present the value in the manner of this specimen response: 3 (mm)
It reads 72.15 (mm)
